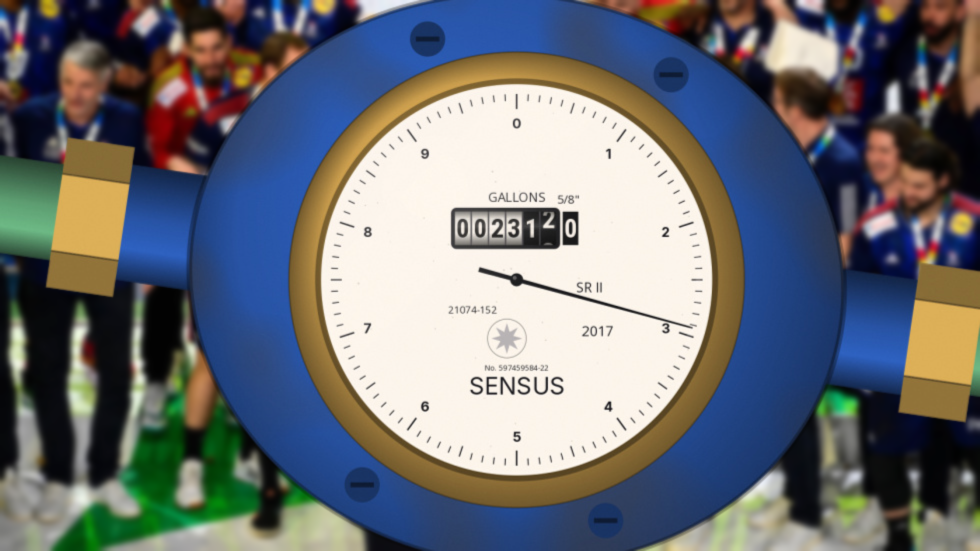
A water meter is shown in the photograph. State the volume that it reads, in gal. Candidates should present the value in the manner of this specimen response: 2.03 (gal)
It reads 23122.9 (gal)
